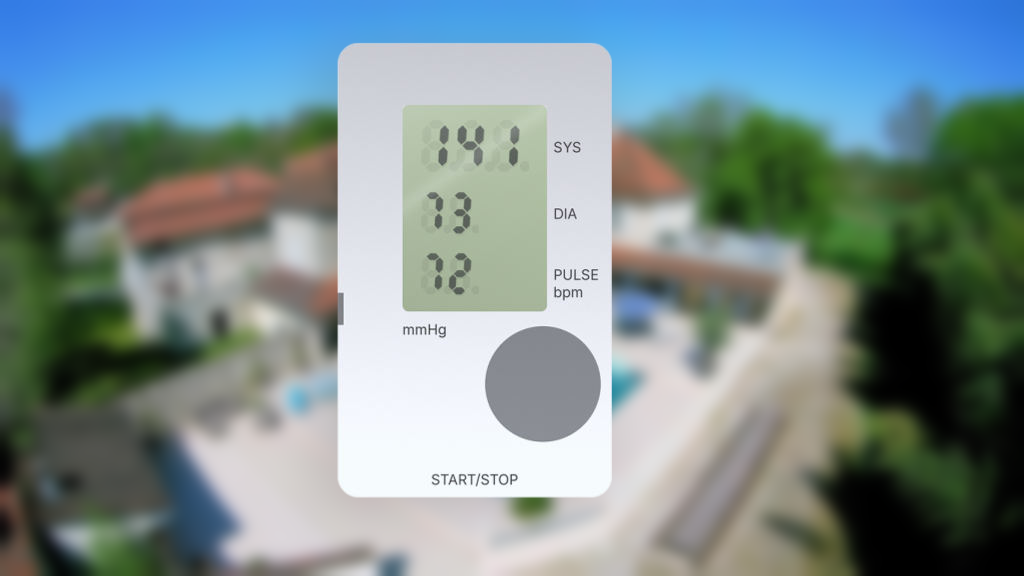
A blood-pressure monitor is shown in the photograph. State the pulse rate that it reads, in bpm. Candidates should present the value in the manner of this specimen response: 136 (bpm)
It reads 72 (bpm)
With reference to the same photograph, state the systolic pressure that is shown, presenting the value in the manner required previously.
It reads 141 (mmHg)
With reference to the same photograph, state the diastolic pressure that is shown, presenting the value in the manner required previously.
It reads 73 (mmHg)
